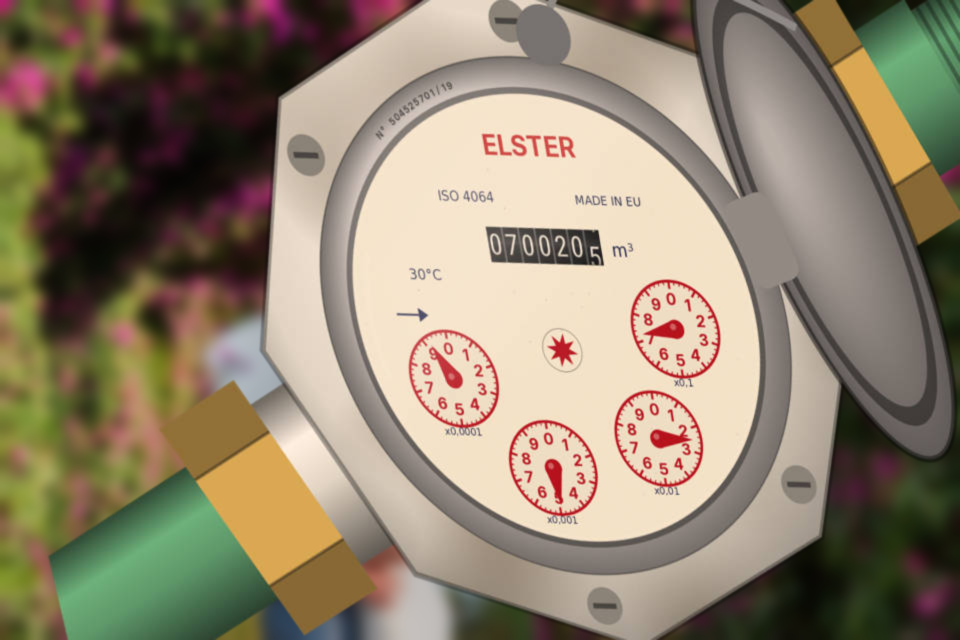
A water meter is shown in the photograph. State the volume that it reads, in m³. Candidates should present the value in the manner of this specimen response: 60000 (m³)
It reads 700204.7249 (m³)
